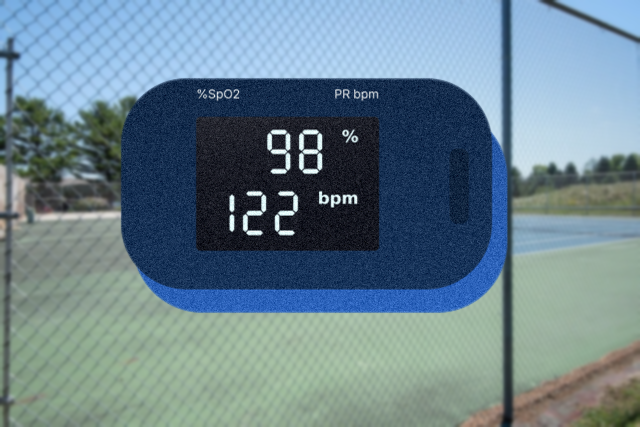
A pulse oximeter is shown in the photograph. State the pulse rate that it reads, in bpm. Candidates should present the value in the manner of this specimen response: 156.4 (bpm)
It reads 122 (bpm)
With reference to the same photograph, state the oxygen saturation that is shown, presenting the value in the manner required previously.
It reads 98 (%)
